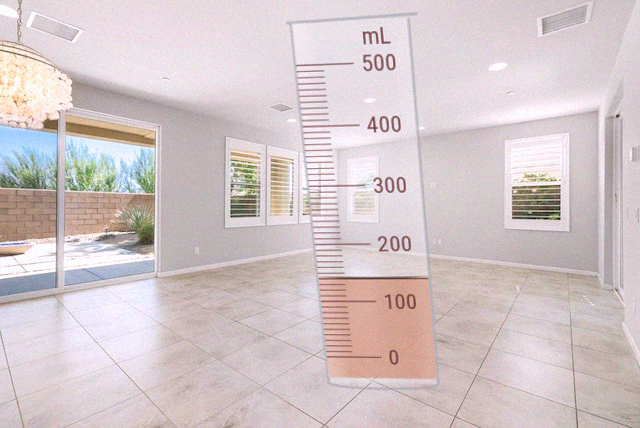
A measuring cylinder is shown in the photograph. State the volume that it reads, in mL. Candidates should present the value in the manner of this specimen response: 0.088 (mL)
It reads 140 (mL)
